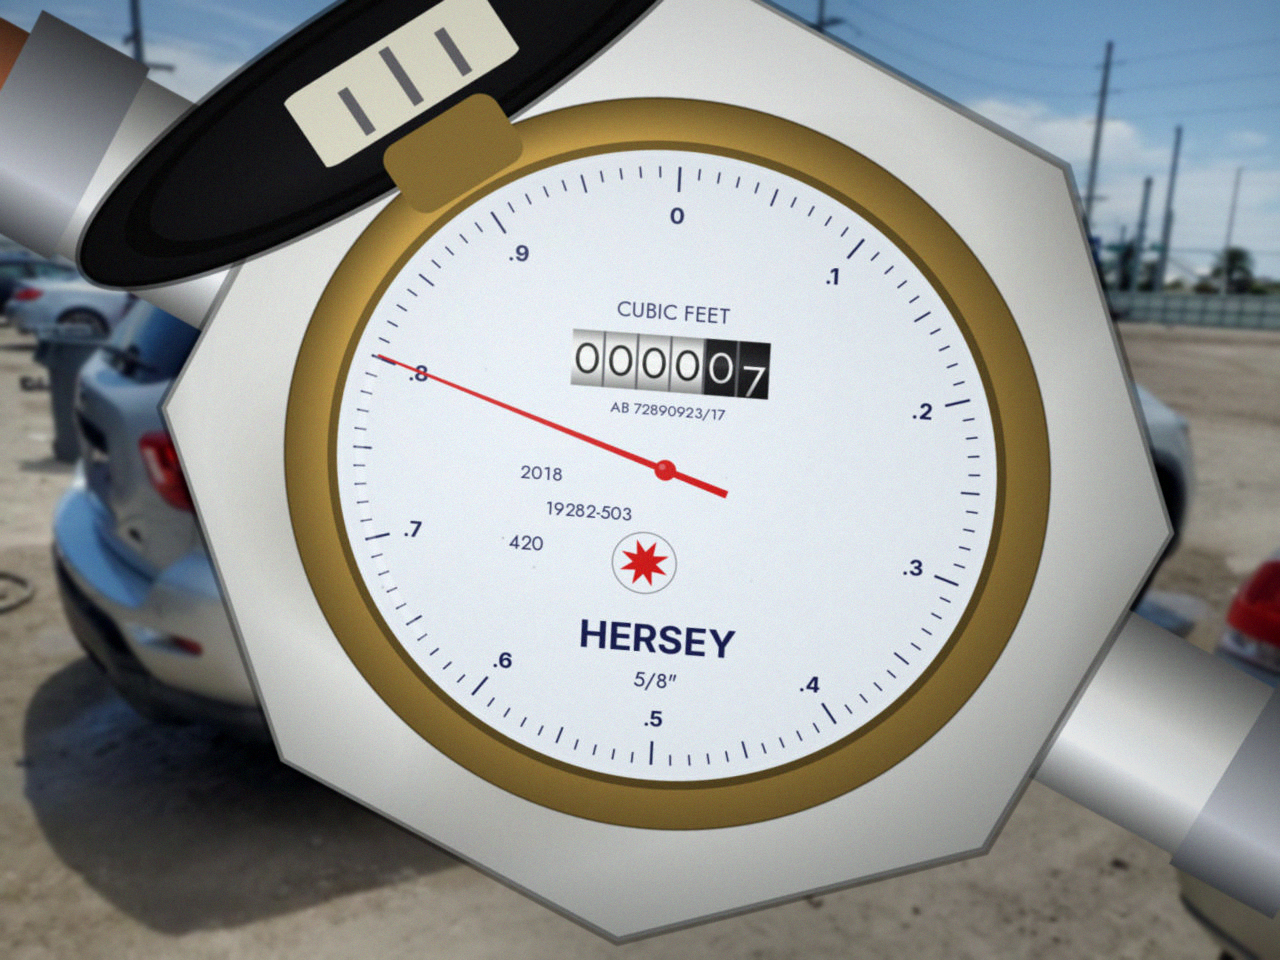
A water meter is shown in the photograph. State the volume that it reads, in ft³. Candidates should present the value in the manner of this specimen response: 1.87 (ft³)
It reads 6.80 (ft³)
